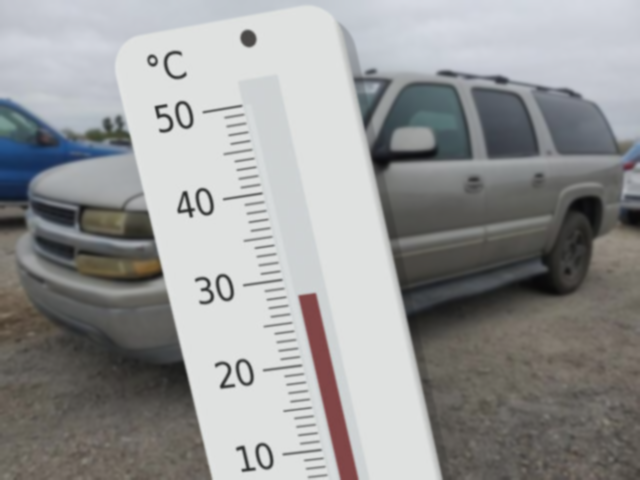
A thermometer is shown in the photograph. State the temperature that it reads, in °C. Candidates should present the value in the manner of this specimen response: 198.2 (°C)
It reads 28 (°C)
